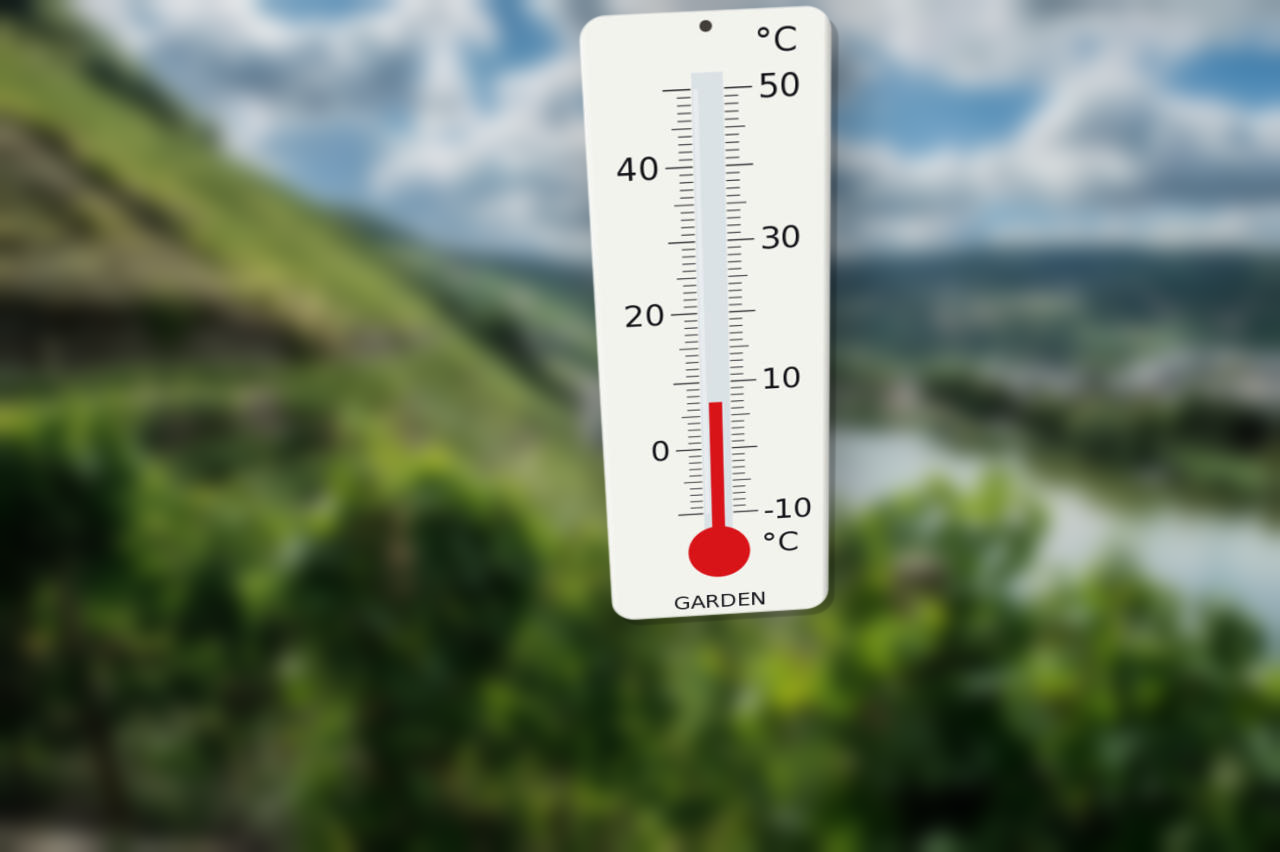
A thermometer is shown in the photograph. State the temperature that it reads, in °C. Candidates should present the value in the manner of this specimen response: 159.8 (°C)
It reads 7 (°C)
